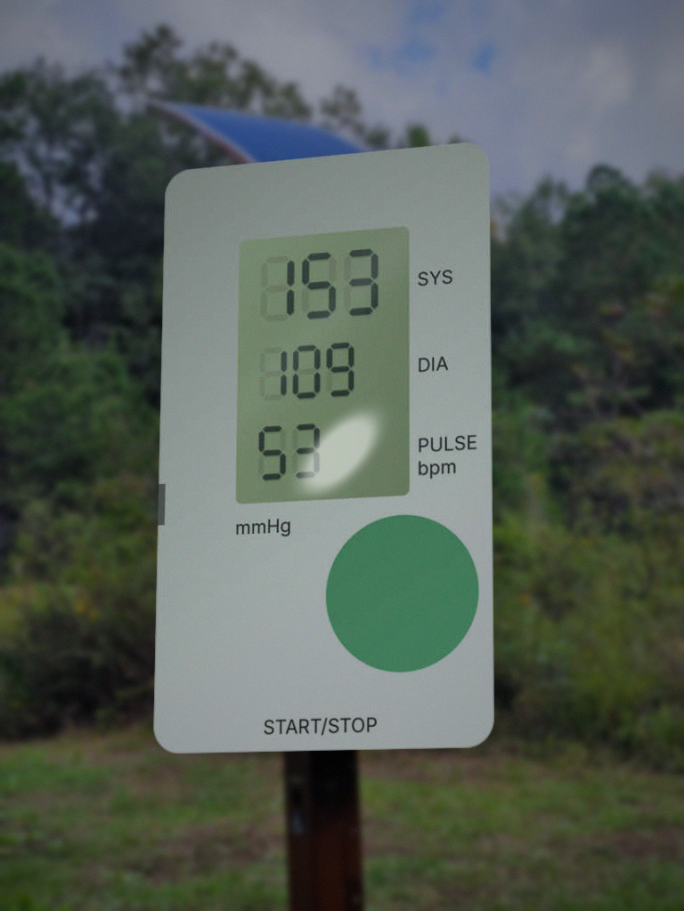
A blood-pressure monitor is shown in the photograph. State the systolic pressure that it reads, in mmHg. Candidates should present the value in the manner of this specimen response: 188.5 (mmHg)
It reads 153 (mmHg)
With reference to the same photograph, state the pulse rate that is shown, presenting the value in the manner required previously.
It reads 53 (bpm)
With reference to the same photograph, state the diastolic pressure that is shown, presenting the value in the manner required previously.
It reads 109 (mmHg)
